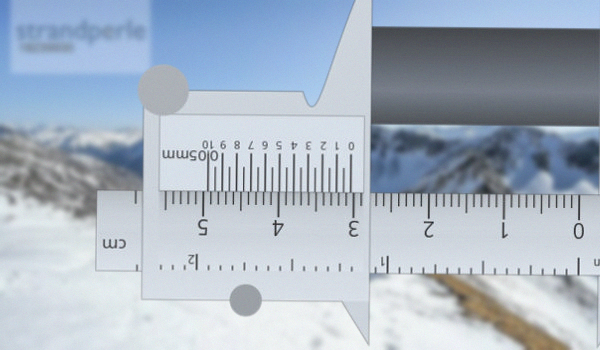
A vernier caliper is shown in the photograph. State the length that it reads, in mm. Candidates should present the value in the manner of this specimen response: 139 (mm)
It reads 30.4 (mm)
